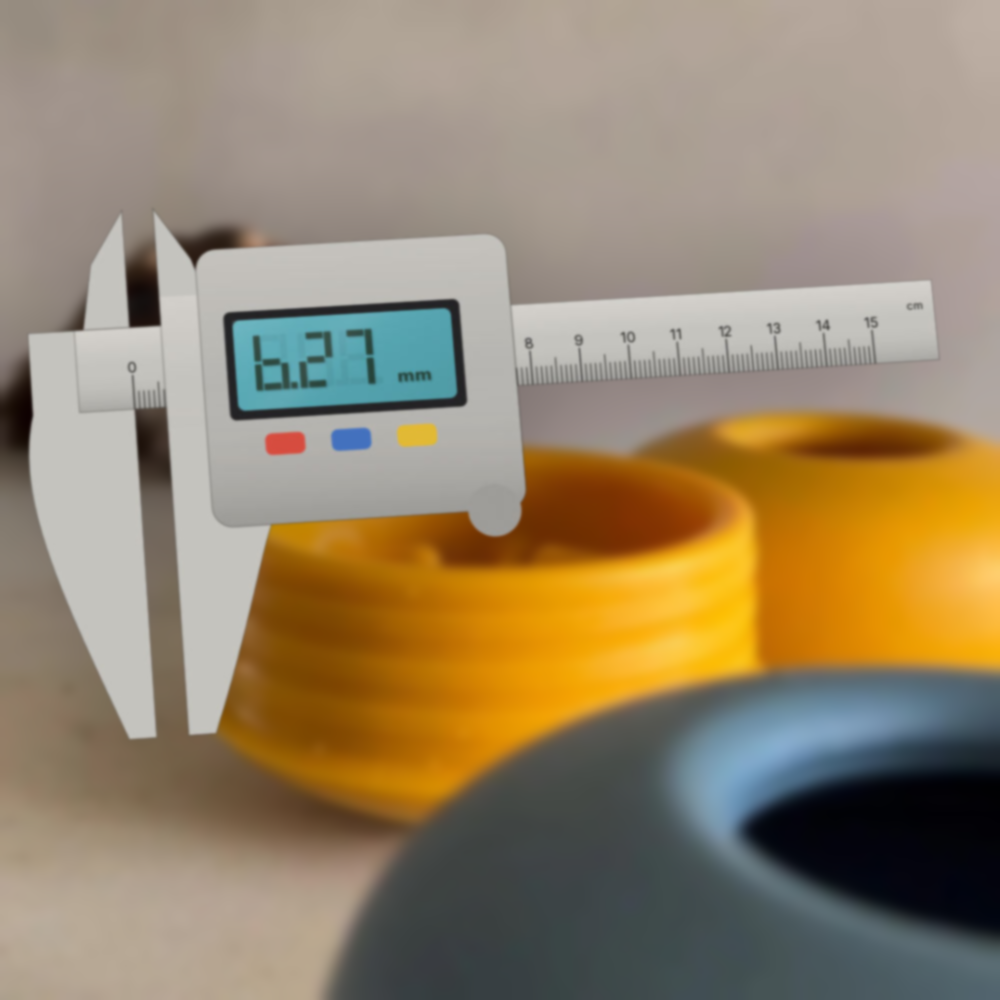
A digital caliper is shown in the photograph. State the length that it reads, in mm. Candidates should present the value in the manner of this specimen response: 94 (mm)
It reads 6.27 (mm)
